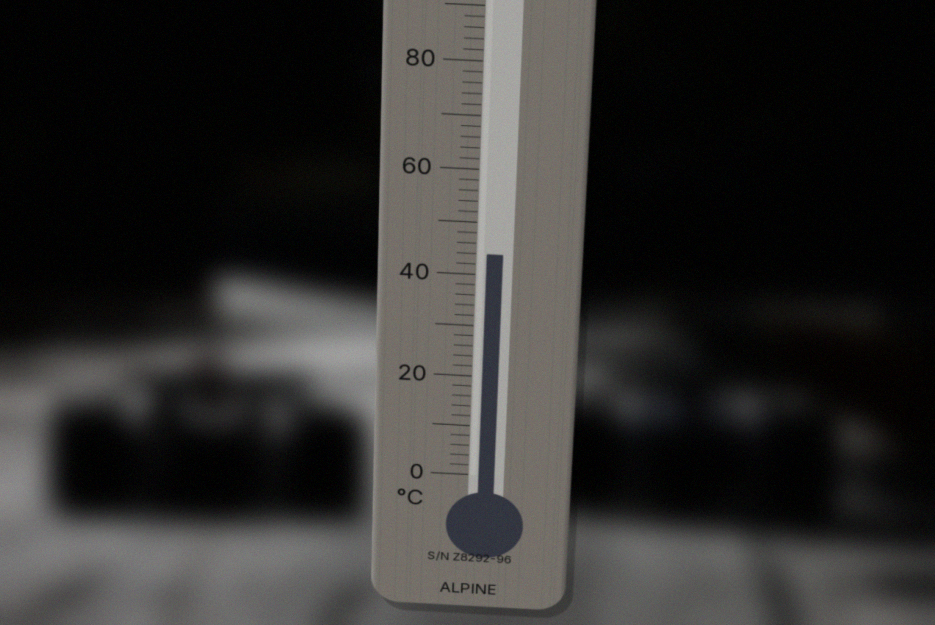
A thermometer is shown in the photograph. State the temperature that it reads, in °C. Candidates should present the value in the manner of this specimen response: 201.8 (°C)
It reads 44 (°C)
